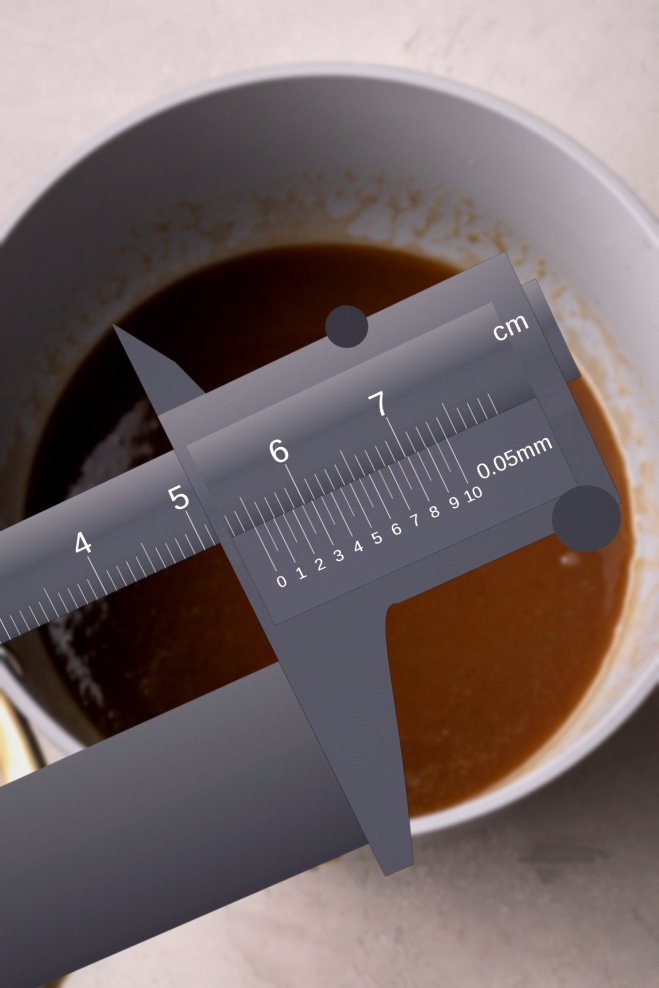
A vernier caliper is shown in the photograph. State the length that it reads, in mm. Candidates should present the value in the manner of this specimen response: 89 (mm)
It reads 55.0 (mm)
